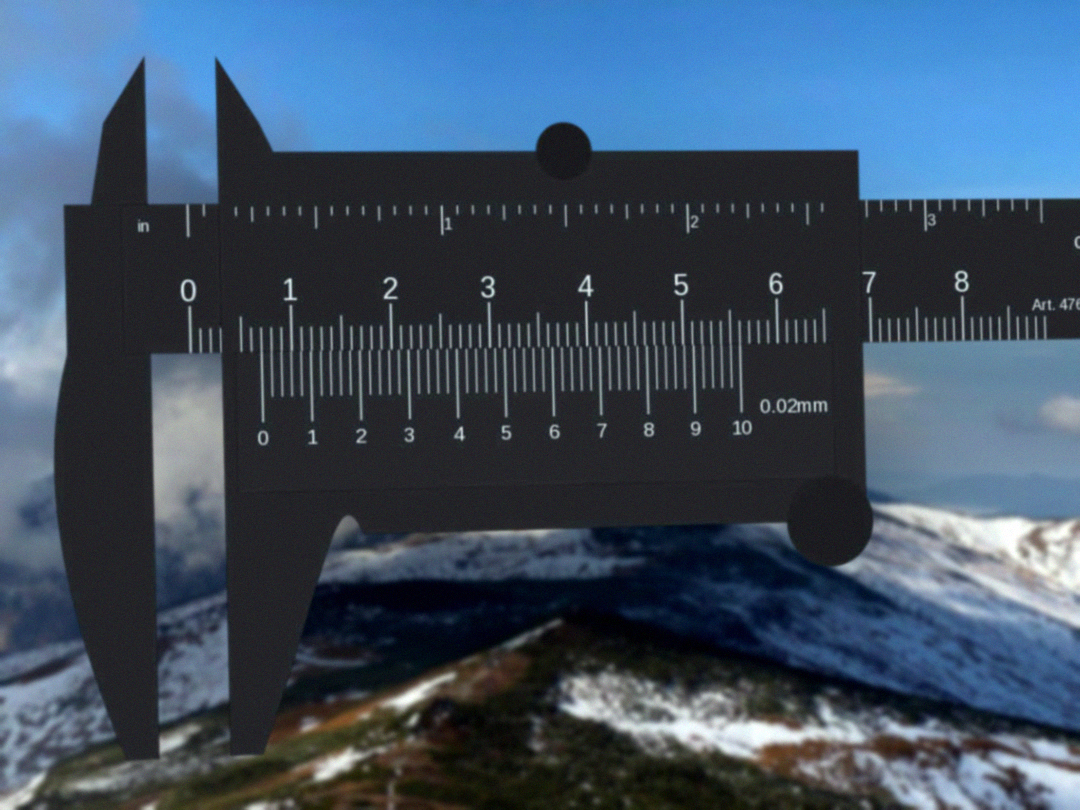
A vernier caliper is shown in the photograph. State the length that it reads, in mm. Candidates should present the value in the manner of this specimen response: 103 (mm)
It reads 7.0 (mm)
